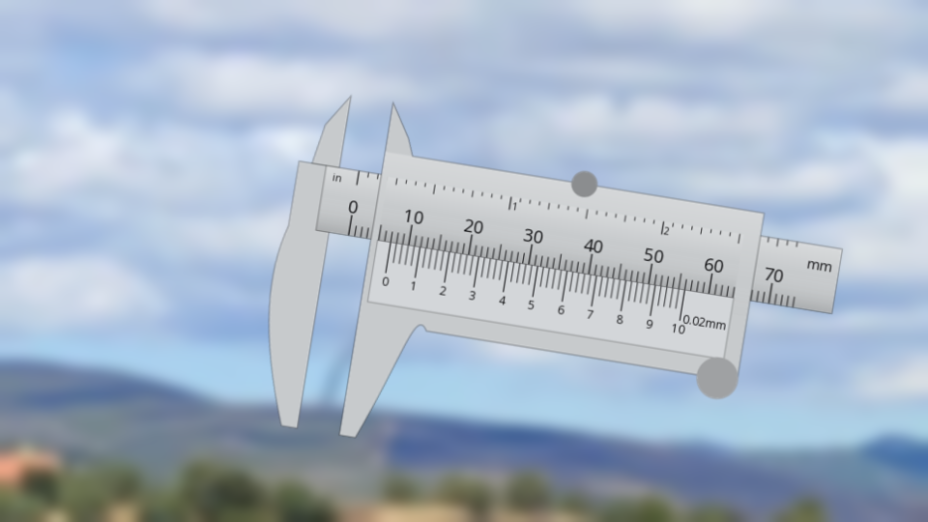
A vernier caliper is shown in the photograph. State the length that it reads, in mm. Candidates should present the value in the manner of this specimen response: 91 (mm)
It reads 7.0 (mm)
